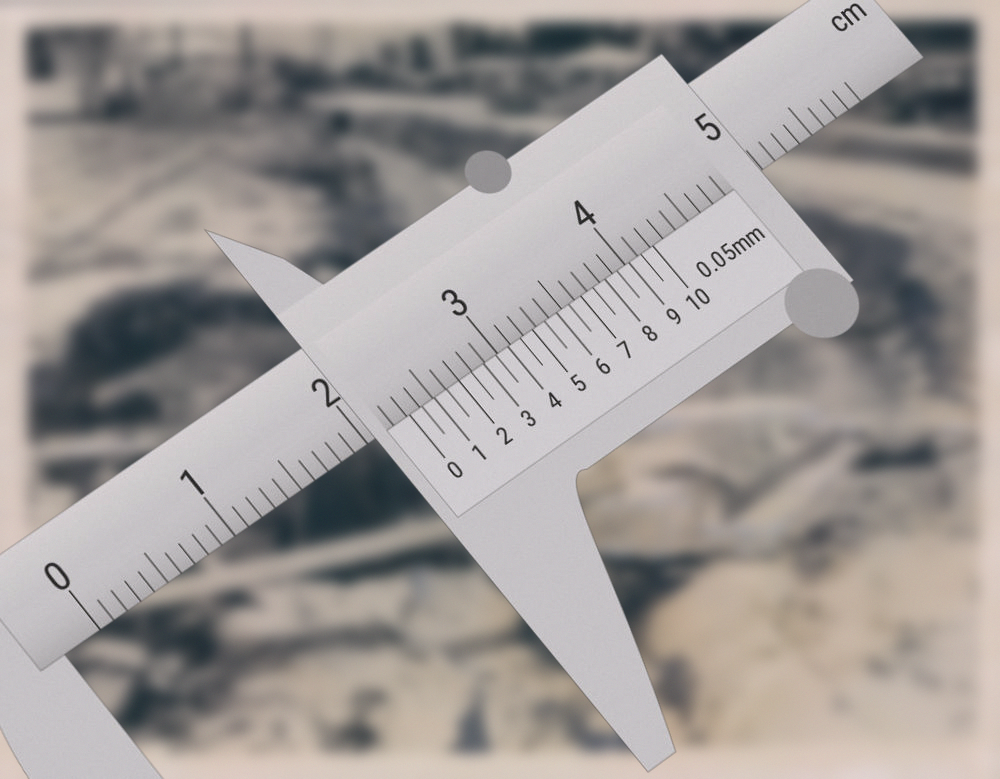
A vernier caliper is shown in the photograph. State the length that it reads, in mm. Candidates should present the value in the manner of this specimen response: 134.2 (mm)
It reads 23.2 (mm)
